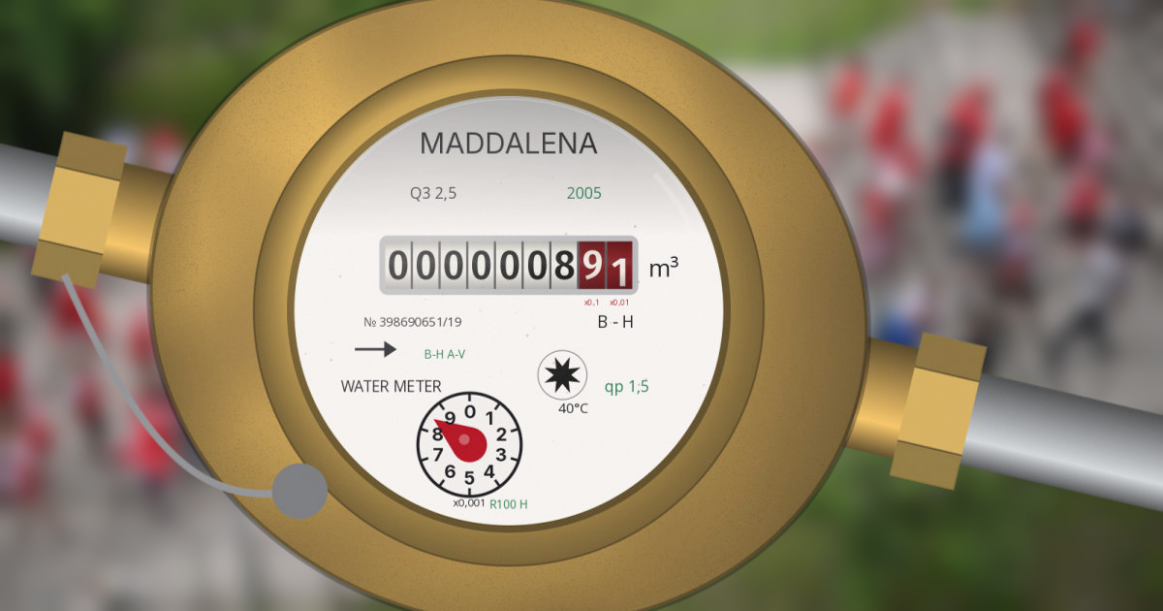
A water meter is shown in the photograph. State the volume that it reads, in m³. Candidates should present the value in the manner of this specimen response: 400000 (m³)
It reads 8.908 (m³)
